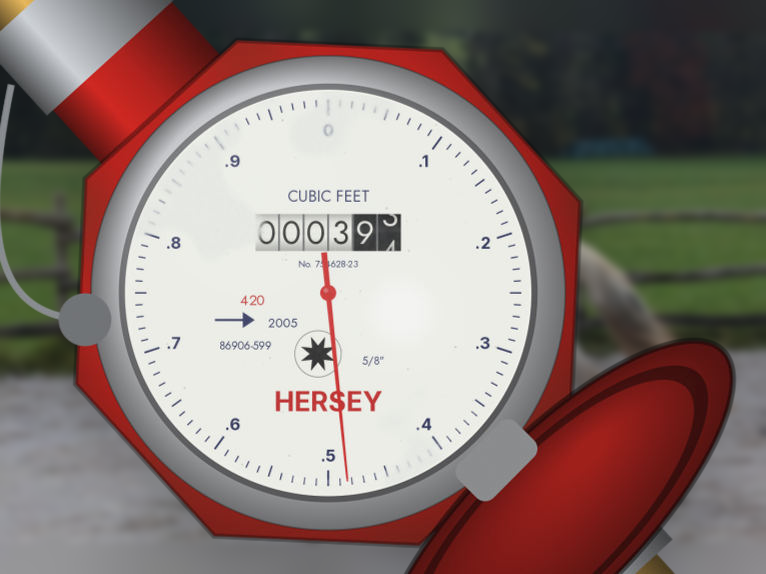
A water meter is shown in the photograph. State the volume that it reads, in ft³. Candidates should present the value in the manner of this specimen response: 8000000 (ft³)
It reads 393.48 (ft³)
